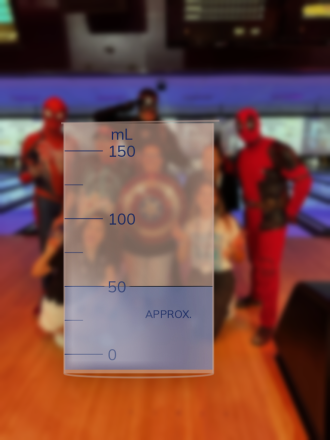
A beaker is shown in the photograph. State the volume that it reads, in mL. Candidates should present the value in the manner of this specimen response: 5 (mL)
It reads 50 (mL)
